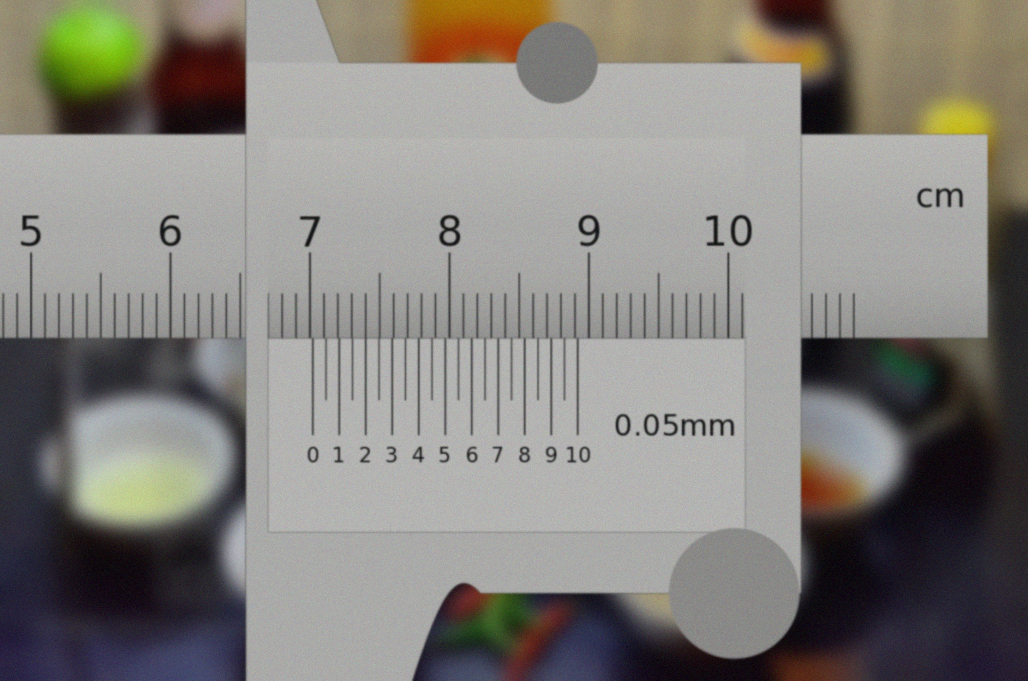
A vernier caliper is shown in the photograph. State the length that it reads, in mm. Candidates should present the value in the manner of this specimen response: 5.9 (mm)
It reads 70.2 (mm)
